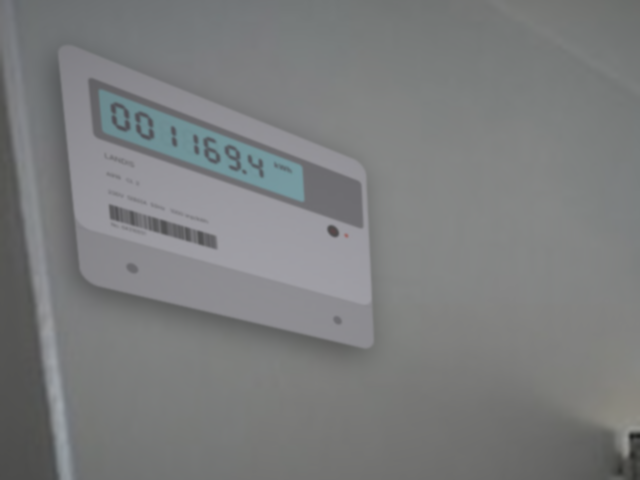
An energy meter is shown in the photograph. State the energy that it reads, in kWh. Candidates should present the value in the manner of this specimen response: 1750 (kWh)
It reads 1169.4 (kWh)
